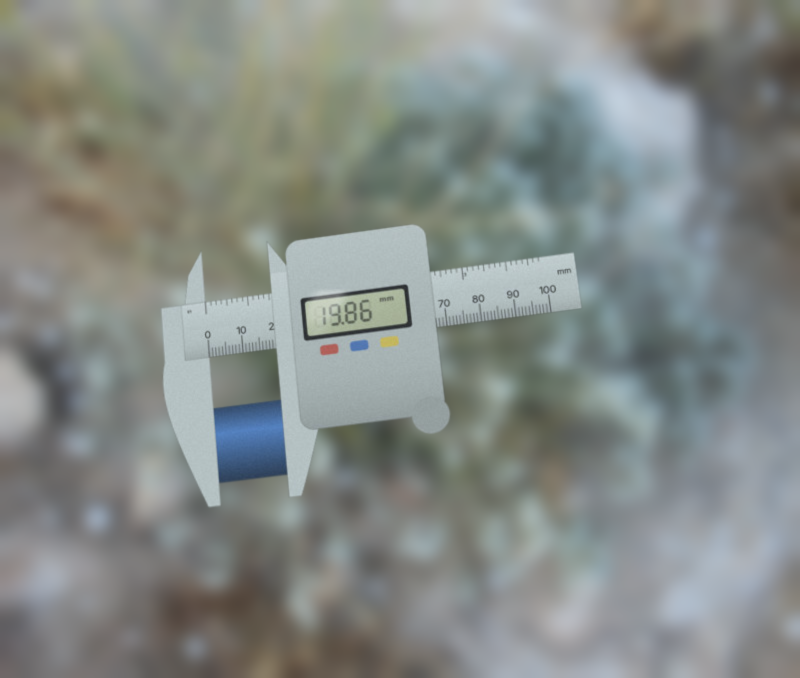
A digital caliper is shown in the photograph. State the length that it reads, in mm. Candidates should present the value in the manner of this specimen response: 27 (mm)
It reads 19.86 (mm)
